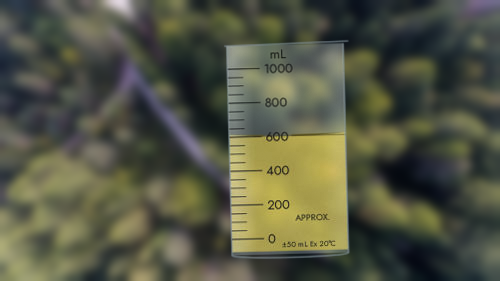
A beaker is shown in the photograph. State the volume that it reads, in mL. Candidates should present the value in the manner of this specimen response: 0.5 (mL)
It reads 600 (mL)
